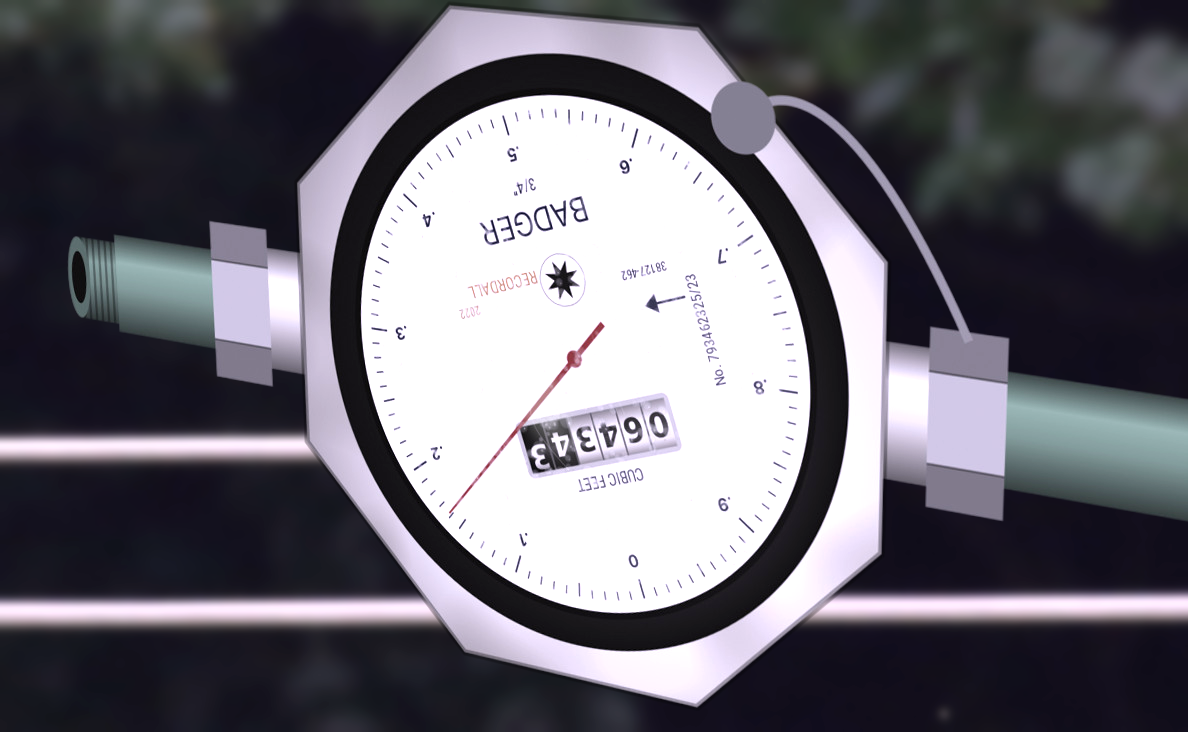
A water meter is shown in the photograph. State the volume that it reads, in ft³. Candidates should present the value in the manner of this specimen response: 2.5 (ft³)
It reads 64343.16 (ft³)
